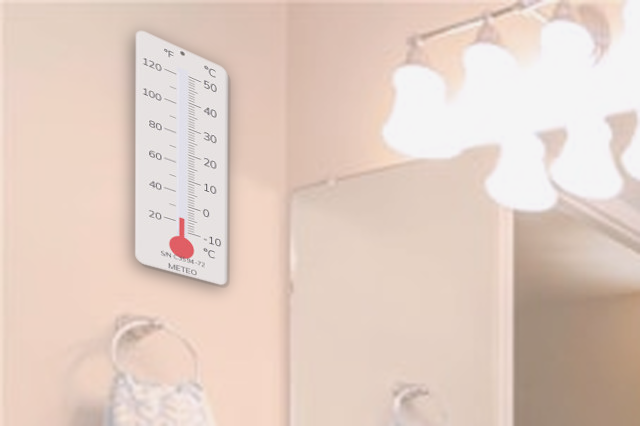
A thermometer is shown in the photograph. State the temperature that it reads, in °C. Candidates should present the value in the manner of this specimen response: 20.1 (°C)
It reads -5 (°C)
